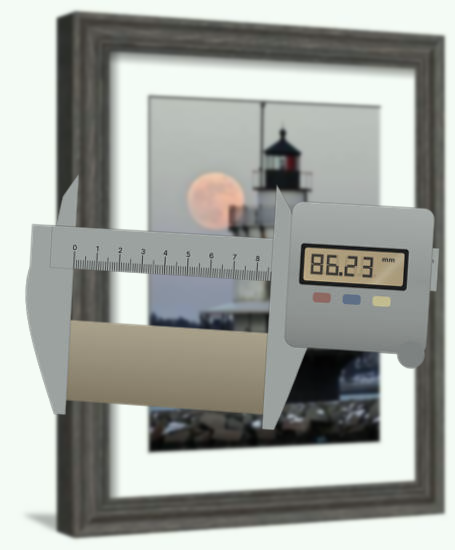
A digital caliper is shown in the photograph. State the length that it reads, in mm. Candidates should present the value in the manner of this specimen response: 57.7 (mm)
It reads 86.23 (mm)
